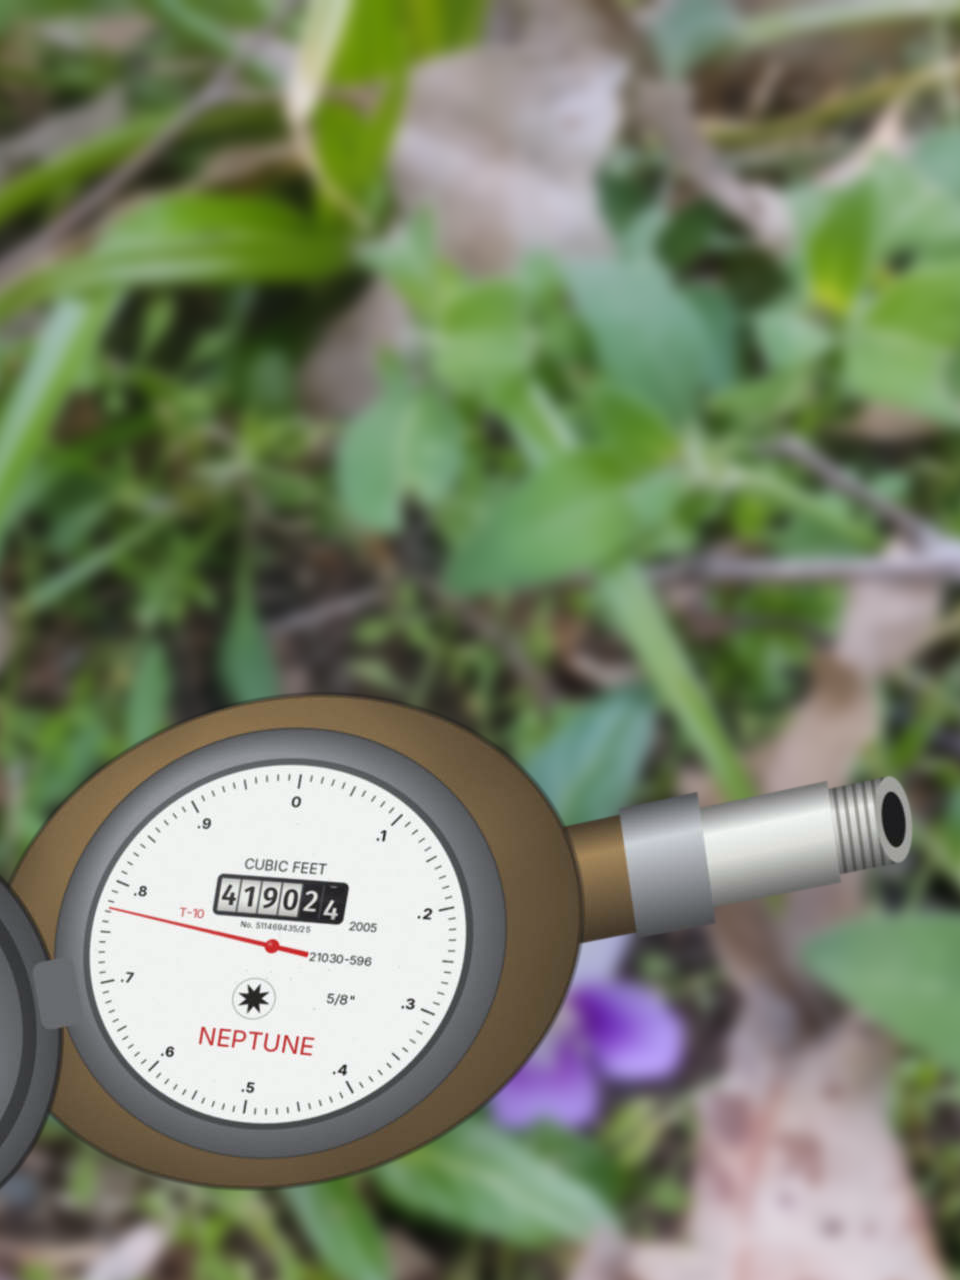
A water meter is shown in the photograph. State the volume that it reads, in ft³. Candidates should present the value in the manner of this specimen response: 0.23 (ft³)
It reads 419023.77 (ft³)
